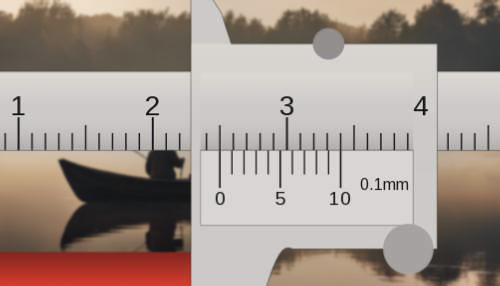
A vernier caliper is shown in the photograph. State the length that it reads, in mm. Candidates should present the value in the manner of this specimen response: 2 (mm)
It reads 25.0 (mm)
